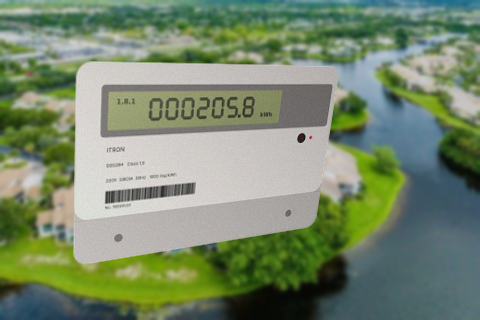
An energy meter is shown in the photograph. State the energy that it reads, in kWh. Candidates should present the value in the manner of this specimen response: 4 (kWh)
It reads 205.8 (kWh)
